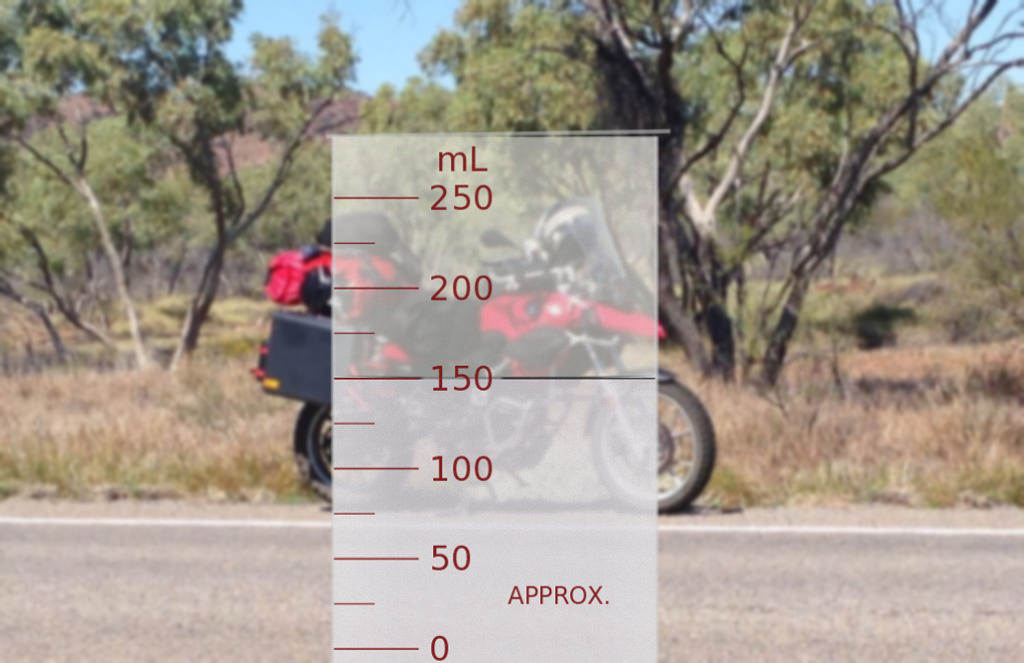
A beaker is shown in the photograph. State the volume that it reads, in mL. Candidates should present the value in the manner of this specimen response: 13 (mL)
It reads 150 (mL)
